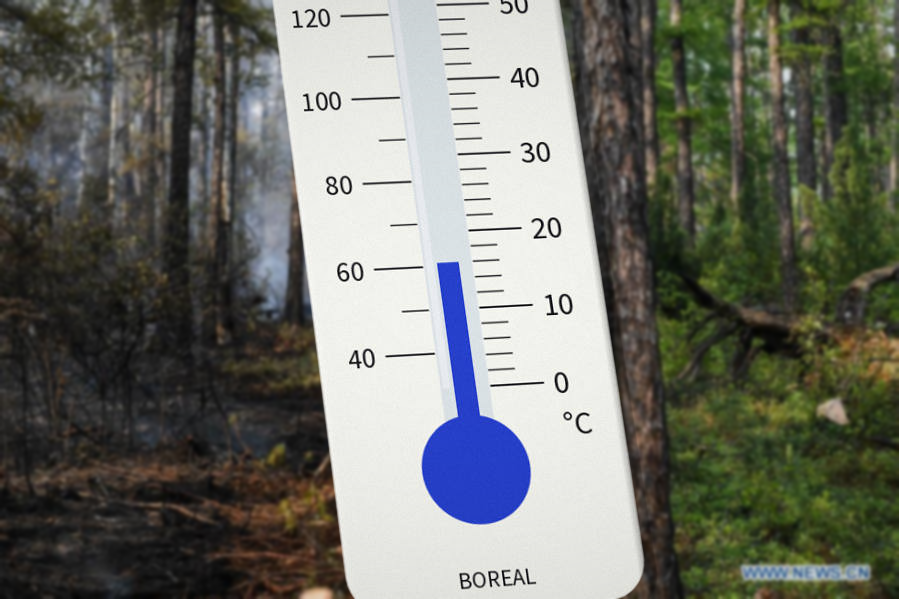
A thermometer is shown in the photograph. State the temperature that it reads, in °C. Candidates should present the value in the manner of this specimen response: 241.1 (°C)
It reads 16 (°C)
